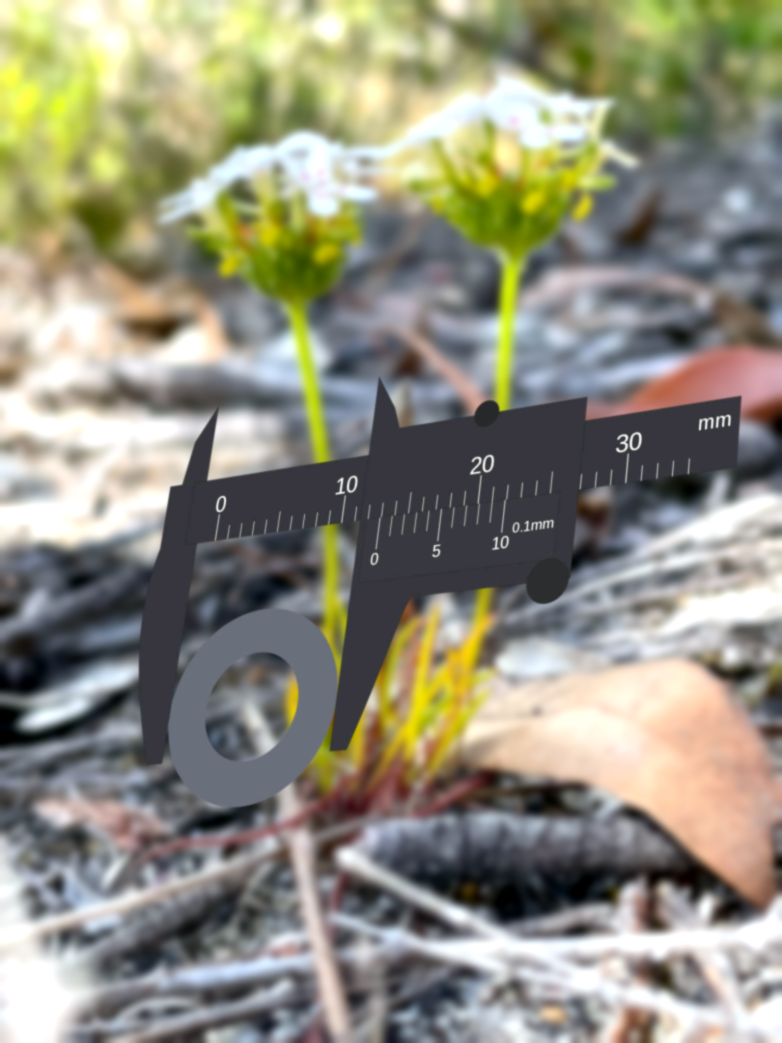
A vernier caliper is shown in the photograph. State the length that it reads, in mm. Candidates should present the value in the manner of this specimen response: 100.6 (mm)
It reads 12.9 (mm)
